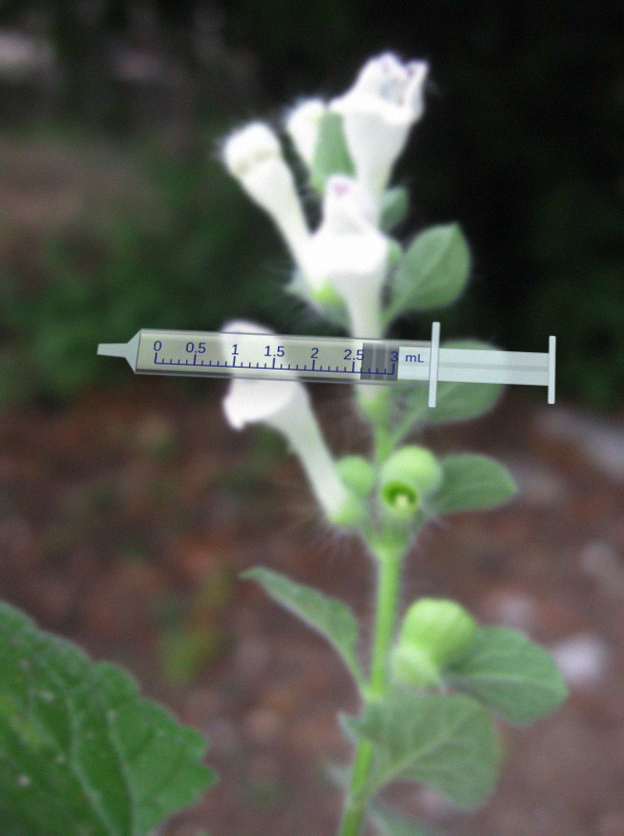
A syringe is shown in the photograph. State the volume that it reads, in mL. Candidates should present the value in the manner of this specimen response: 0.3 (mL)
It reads 2.6 (mL)
